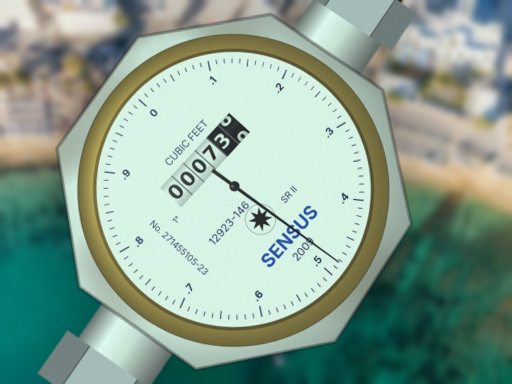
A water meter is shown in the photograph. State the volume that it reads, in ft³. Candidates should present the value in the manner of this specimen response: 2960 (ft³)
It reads 738.48 (ft³)
